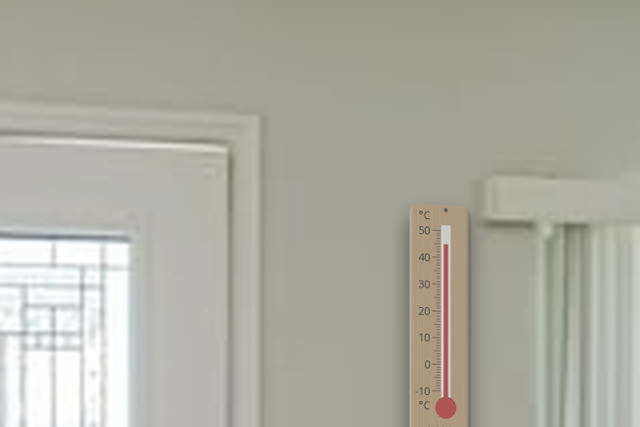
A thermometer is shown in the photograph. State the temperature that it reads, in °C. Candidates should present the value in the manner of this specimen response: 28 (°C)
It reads 45 (°C)
